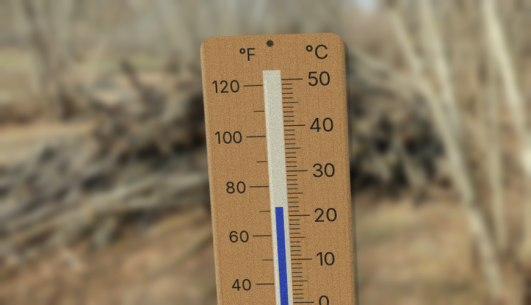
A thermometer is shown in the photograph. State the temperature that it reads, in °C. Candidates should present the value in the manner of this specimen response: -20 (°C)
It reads 22 (°C)
